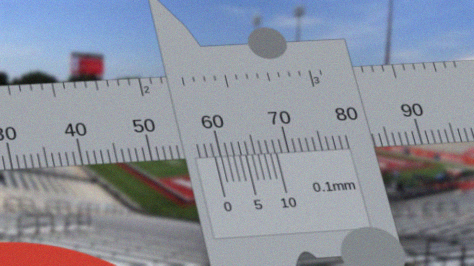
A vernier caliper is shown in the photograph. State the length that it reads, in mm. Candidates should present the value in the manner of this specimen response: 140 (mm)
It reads 59.2 (mm)
